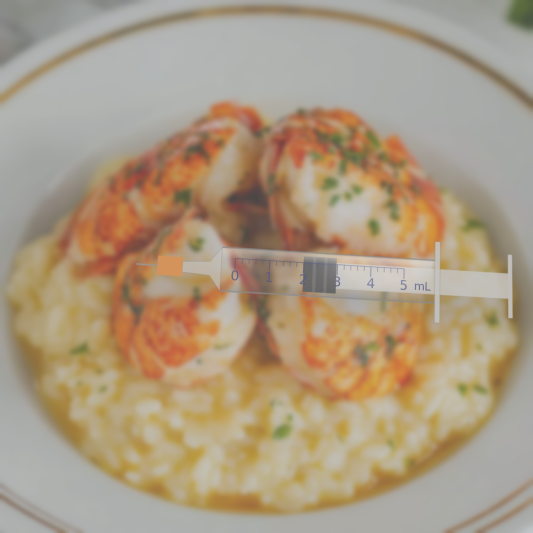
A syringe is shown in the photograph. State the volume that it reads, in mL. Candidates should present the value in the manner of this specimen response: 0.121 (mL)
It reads 2 (mL)
